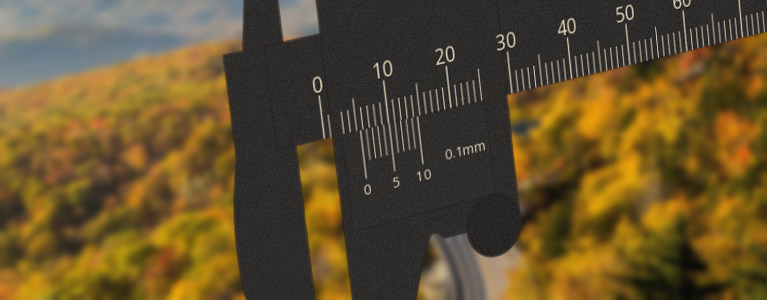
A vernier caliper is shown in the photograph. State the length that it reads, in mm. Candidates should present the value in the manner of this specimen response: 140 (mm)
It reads 5.6 (mm)
